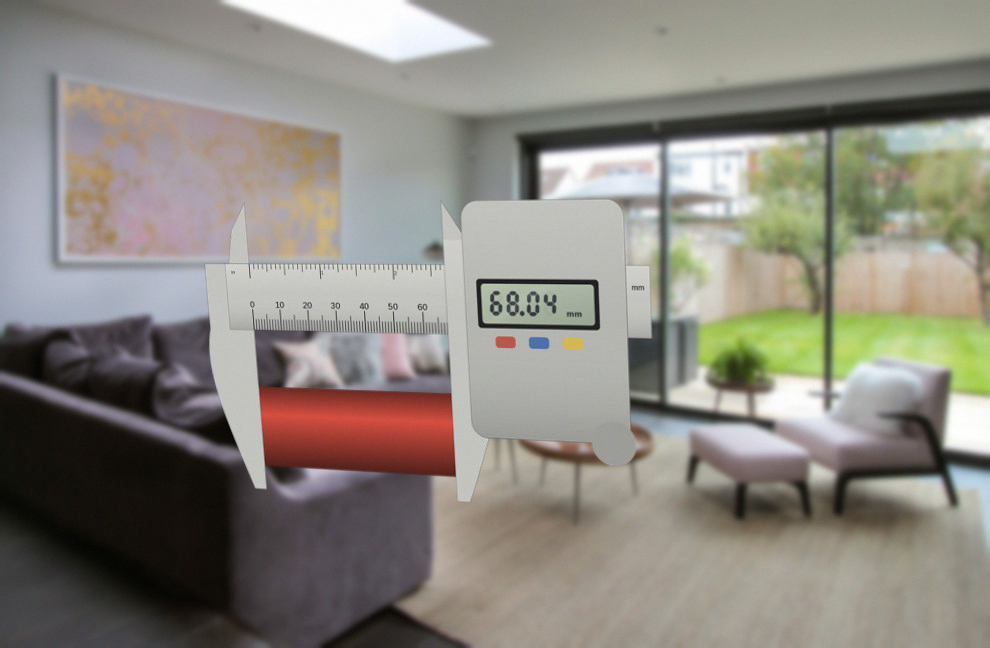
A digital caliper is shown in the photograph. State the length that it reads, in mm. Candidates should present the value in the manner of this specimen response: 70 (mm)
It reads 68.04 (mm)
